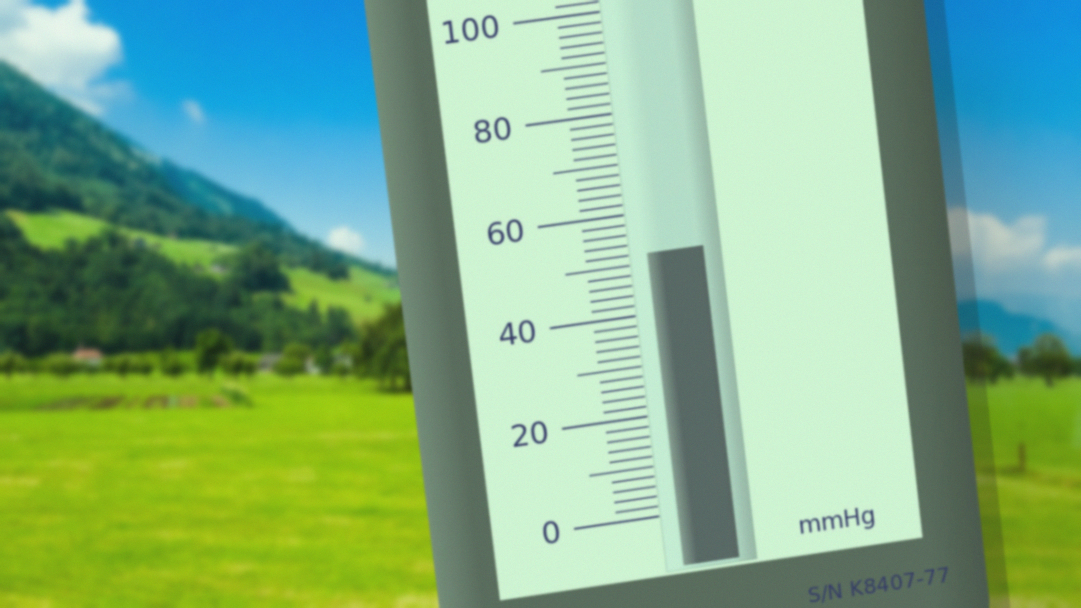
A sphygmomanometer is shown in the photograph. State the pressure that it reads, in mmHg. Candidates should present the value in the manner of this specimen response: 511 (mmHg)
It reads 52 (mmHg)
